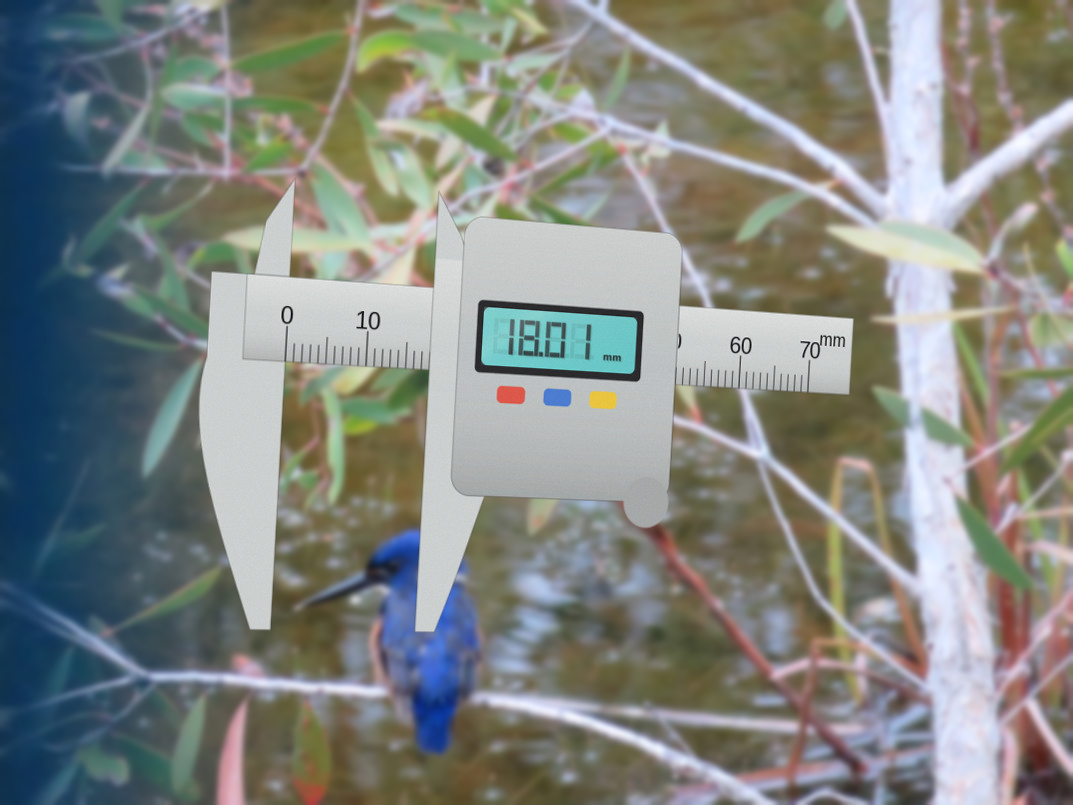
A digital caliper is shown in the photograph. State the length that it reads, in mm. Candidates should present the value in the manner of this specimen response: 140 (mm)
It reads 18.01 (mm)
